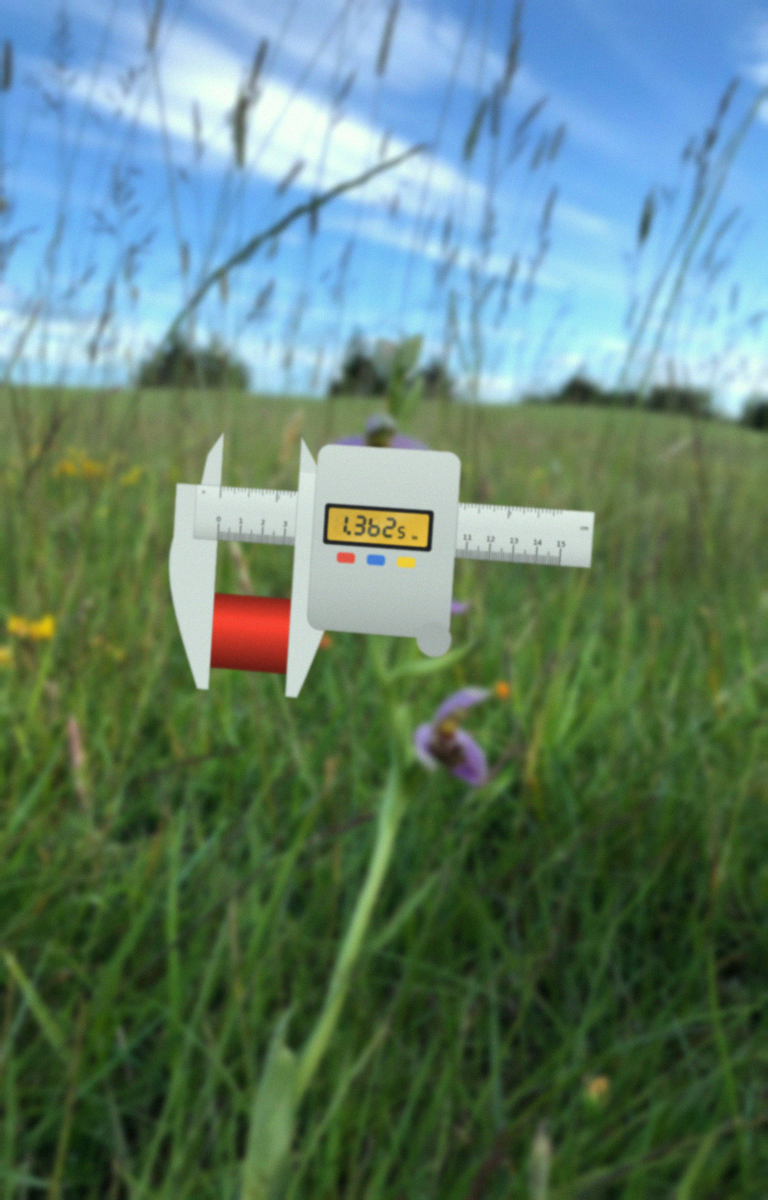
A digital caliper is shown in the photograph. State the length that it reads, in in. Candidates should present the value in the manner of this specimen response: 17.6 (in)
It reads 1.3625 (in)
